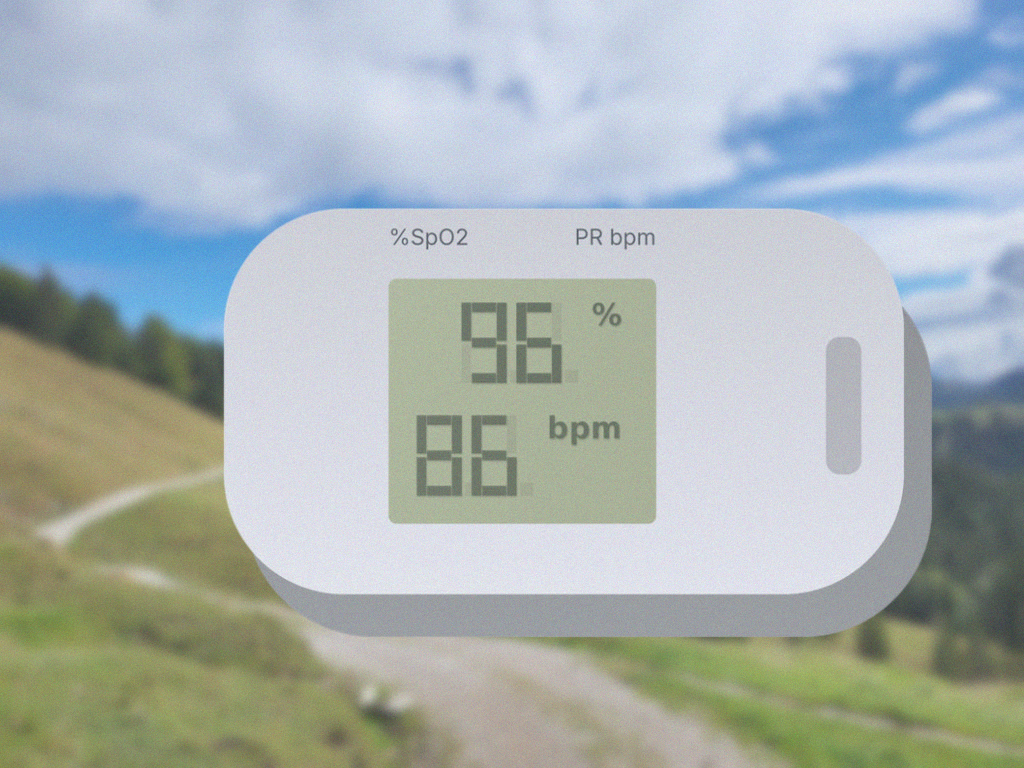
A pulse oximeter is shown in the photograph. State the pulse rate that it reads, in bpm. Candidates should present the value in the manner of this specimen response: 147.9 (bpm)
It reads 86 (bpm)
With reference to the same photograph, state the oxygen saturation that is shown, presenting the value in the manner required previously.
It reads 96 (%)
